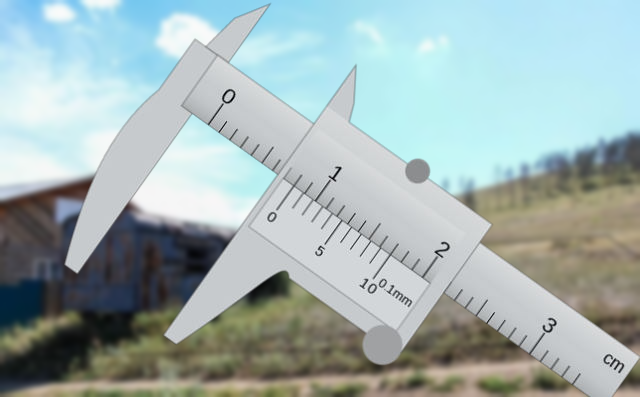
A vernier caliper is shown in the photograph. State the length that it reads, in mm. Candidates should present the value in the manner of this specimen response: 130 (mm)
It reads 8.0 (mm)
